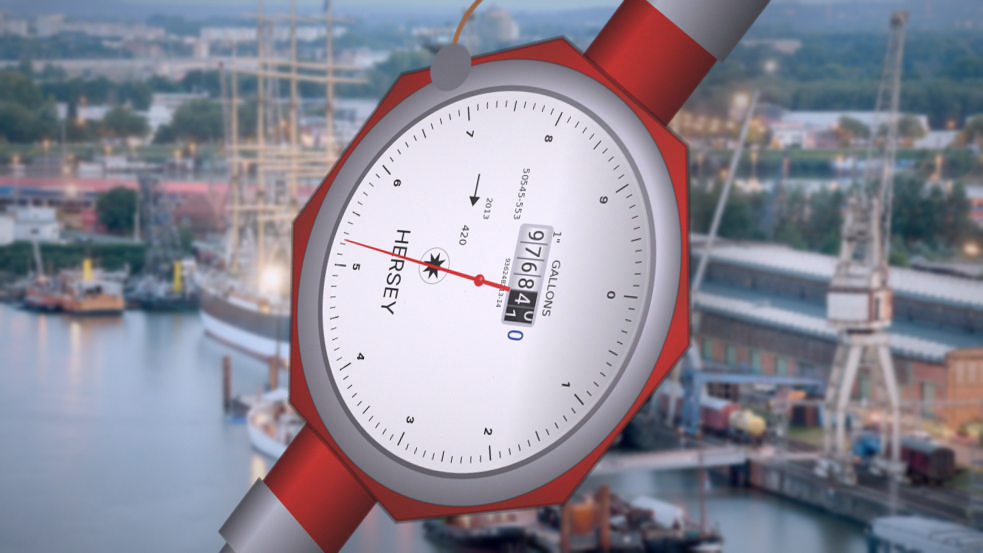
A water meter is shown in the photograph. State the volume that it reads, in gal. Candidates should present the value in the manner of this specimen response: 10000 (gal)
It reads 9768405.2 (gal)
